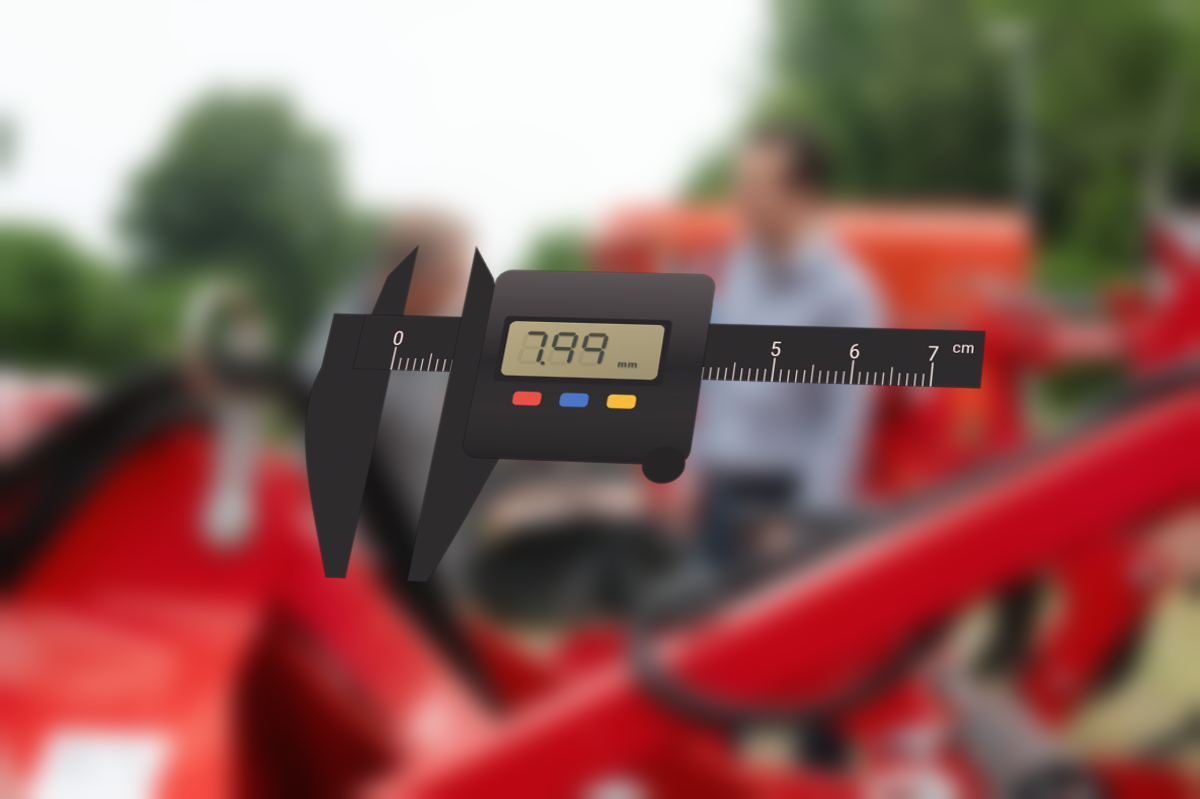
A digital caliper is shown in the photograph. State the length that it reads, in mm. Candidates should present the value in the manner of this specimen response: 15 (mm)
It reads 7.99 (mm)
